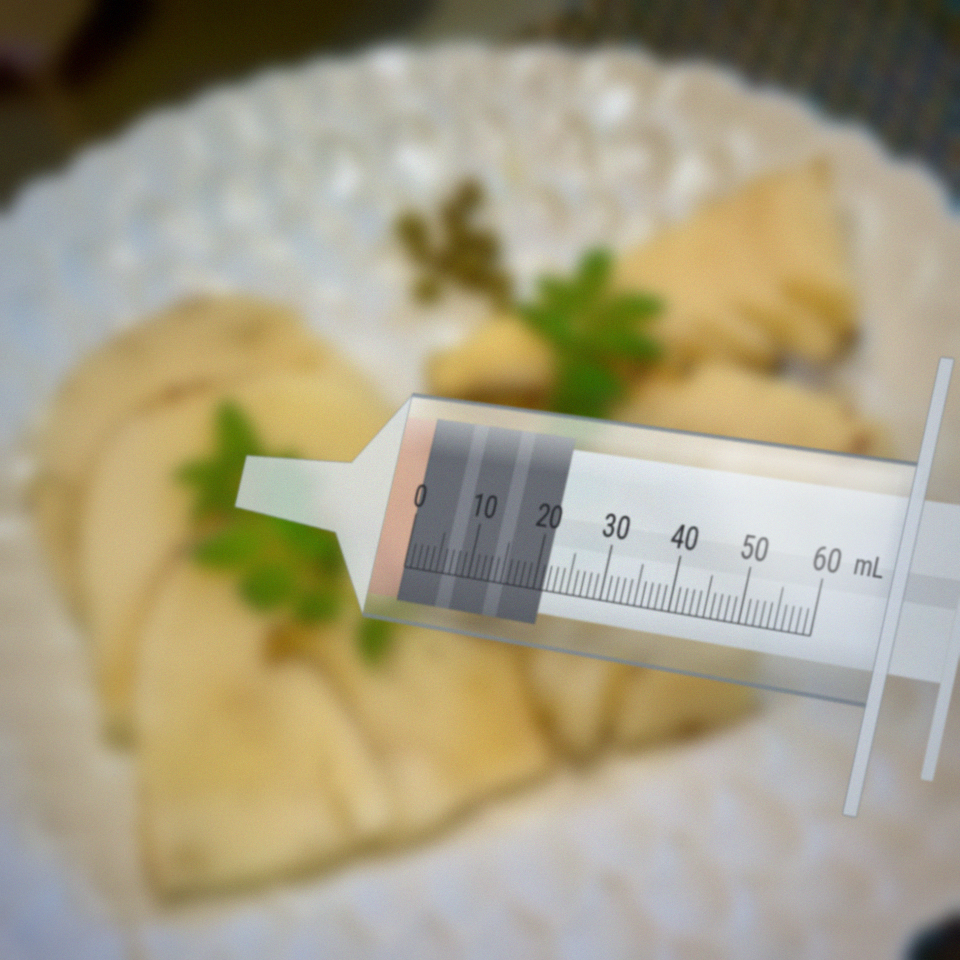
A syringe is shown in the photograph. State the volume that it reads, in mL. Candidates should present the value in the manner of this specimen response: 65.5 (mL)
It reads 0 (mL)
